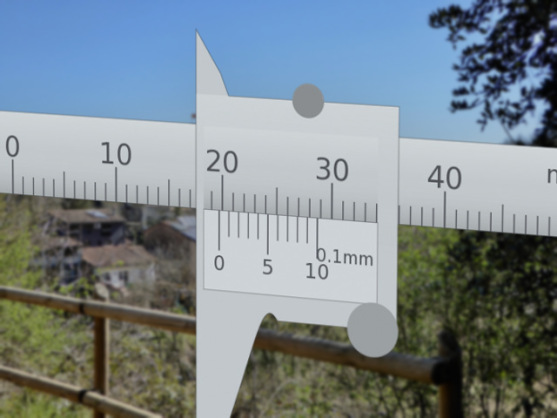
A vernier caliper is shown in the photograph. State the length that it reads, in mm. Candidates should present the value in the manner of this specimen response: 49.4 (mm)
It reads 19.7 (mm)
